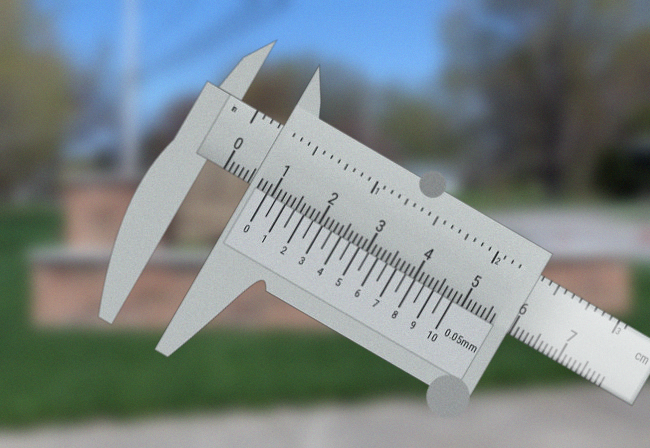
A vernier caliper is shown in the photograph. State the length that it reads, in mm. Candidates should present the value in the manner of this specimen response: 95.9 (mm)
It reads 9.0 (mm)
